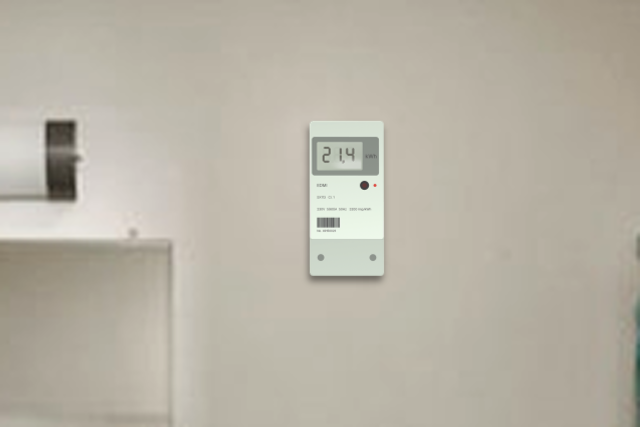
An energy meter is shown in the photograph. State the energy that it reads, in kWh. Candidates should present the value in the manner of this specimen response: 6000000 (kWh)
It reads 21.4 (kWh)
